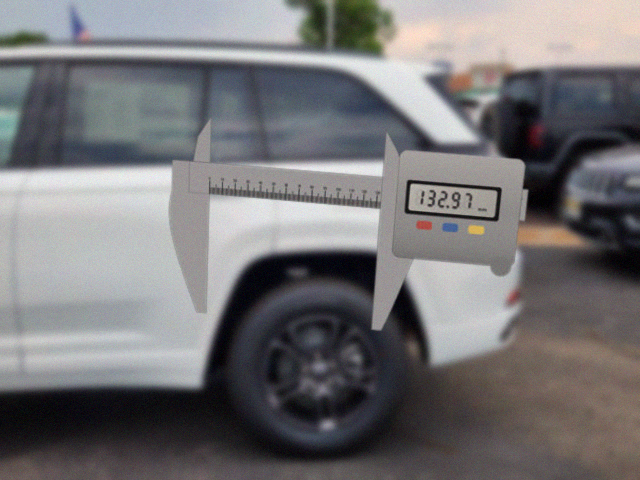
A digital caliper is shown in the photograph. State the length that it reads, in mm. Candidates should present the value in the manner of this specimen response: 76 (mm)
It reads 132.97 (mm)
